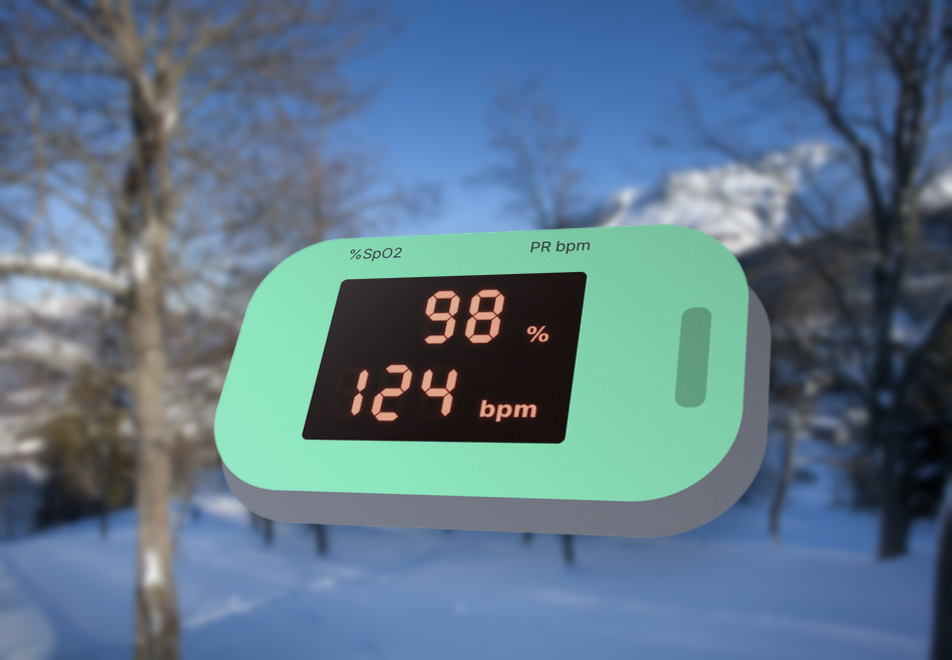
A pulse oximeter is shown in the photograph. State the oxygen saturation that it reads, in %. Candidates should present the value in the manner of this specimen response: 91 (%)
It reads 98 (%)
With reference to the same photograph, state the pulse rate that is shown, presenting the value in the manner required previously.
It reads 124 (bpm)
